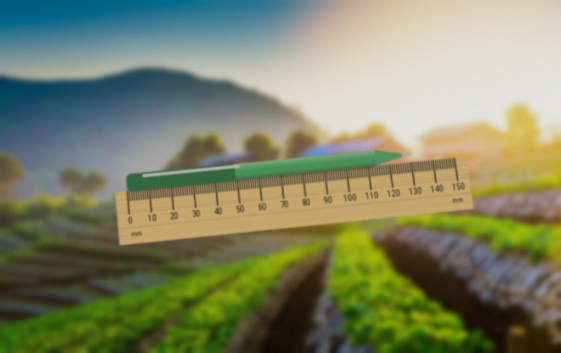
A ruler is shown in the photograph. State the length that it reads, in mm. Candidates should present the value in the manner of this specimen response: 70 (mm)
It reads 130 (mm)
